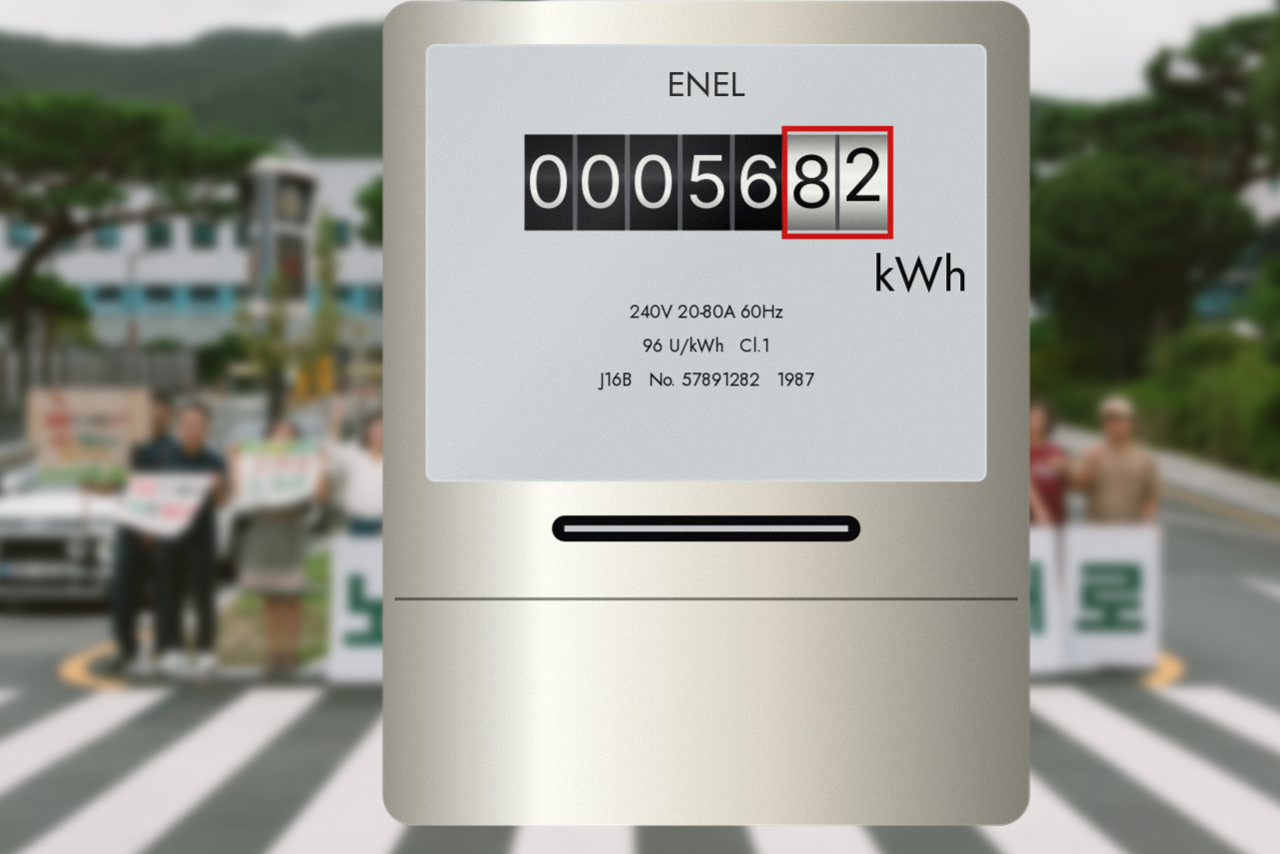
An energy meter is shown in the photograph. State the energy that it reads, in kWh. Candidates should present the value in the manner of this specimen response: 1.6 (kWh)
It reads 56.82 (kWh)
